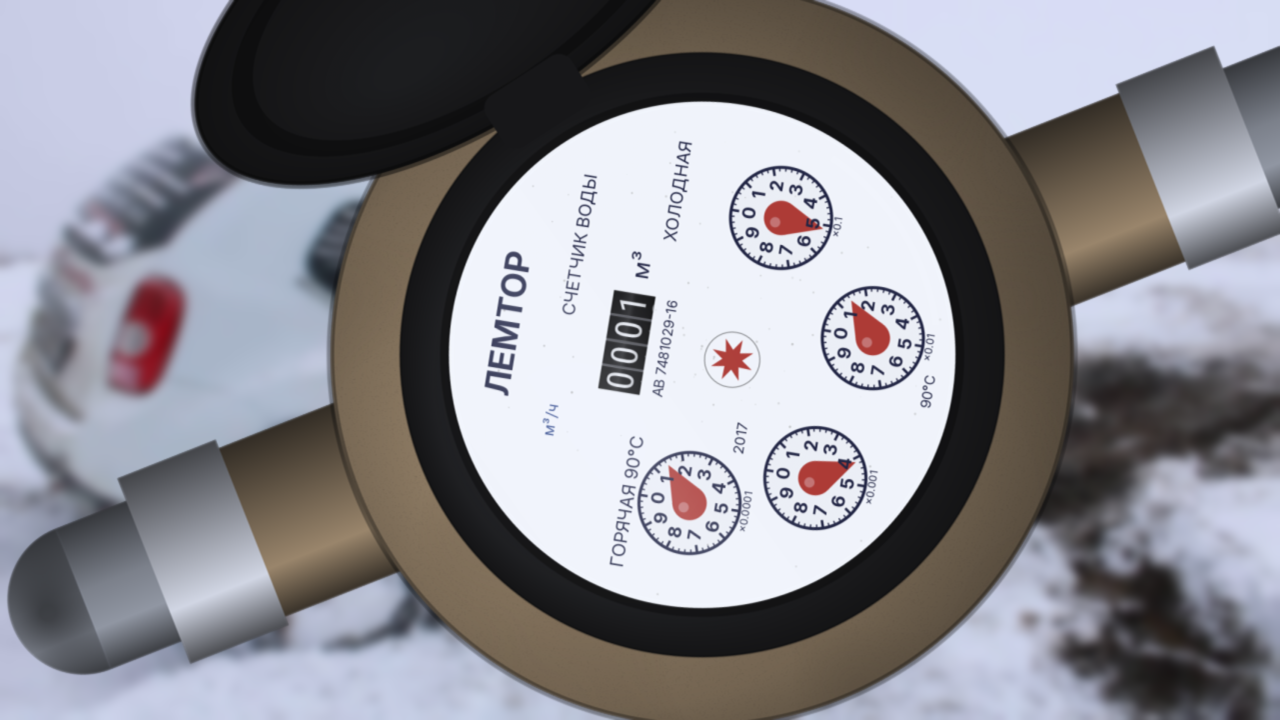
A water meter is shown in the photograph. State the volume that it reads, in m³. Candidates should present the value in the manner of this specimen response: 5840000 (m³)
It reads 1.5141 (m³)
